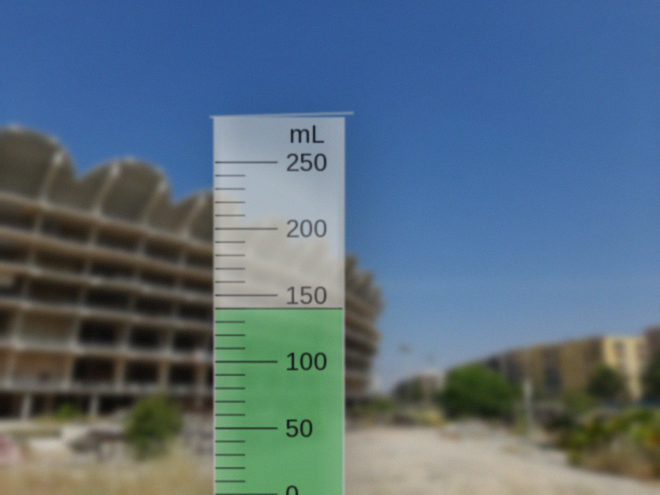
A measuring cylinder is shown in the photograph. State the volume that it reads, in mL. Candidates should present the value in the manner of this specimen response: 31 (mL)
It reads 140 (mL)
